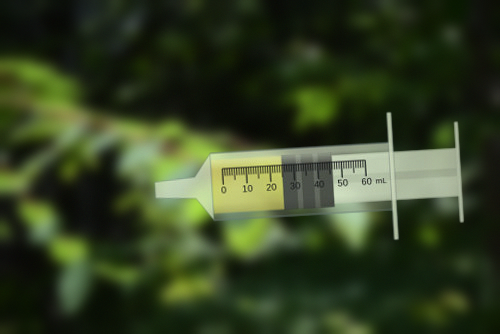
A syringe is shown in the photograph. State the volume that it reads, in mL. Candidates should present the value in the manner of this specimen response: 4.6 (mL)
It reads 25 (mL)
